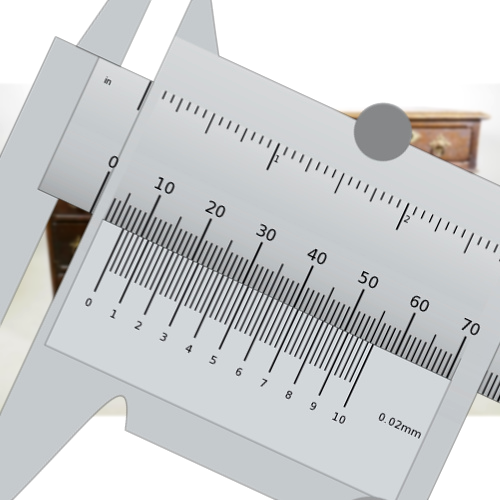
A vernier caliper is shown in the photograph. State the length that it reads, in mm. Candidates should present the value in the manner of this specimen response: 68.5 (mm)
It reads 6.6 (mm)
